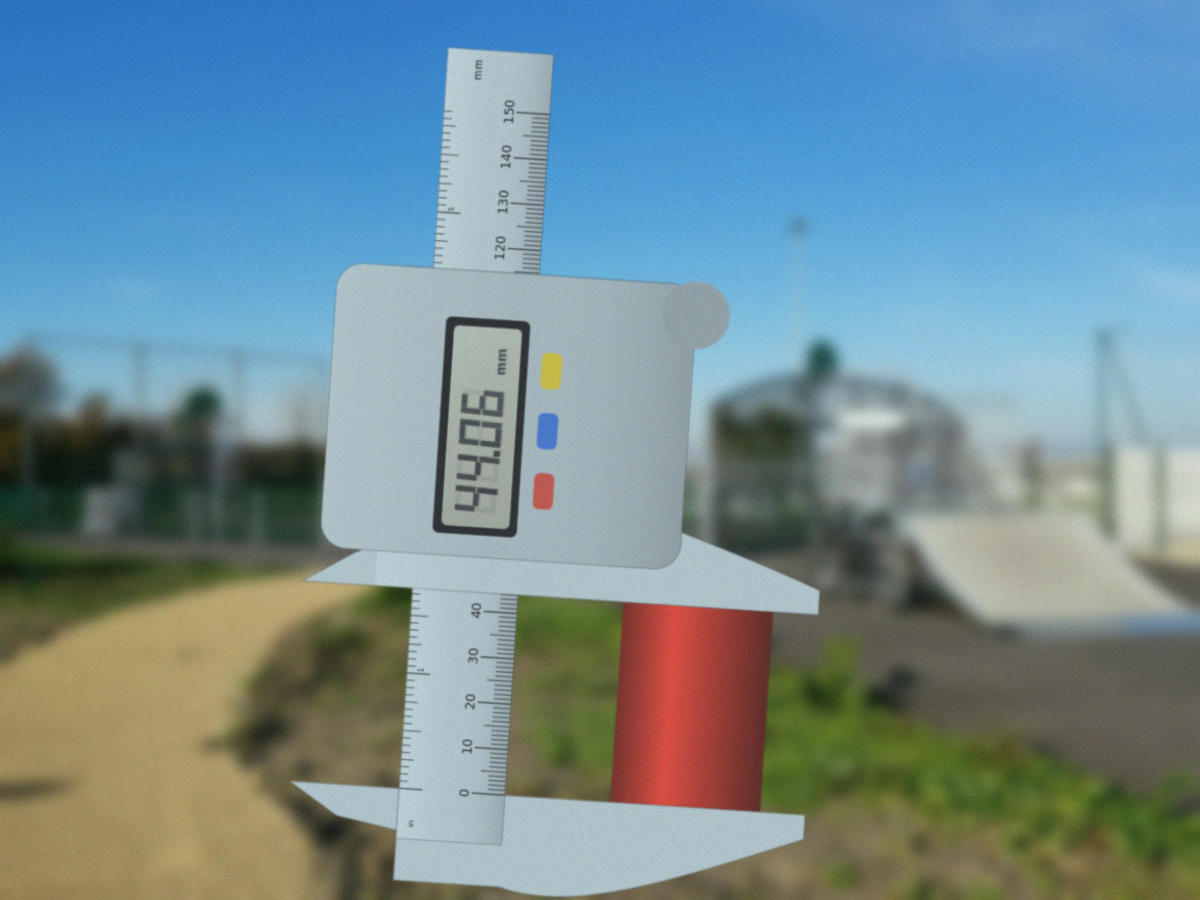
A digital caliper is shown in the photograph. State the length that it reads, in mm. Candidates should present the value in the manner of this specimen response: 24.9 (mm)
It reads 44.06 (mm)
